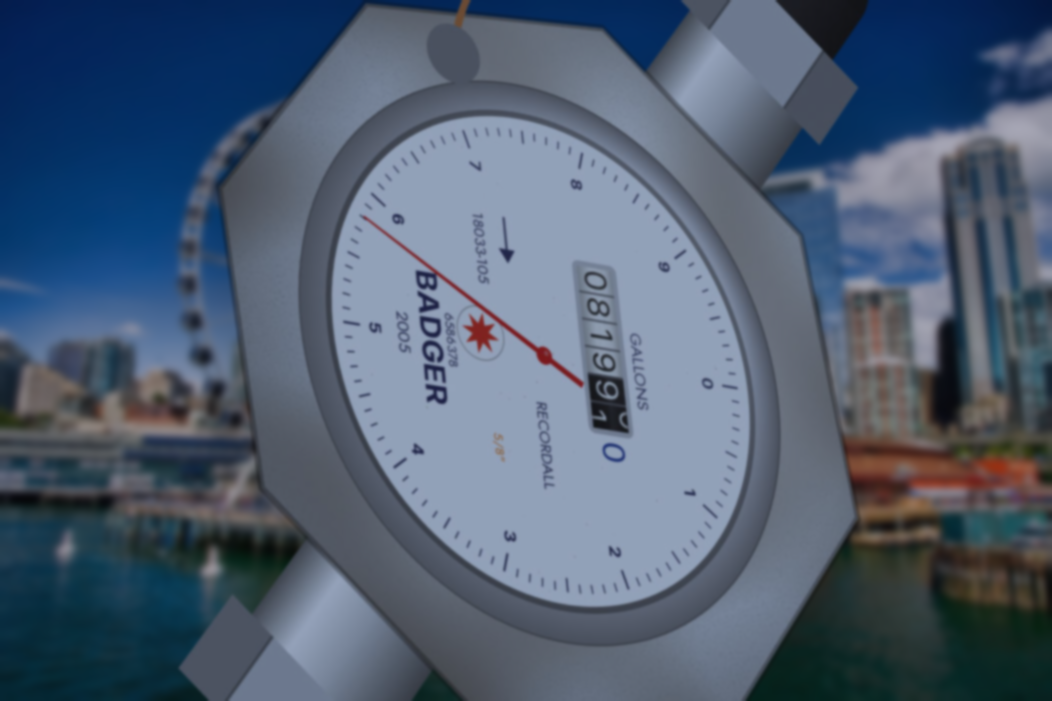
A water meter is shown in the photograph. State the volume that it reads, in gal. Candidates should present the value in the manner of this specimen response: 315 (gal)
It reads 819905.8 (gal)
